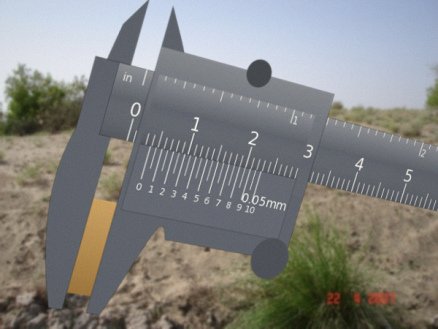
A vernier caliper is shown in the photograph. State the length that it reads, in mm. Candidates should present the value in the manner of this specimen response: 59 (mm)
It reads 3.8 (mm)
